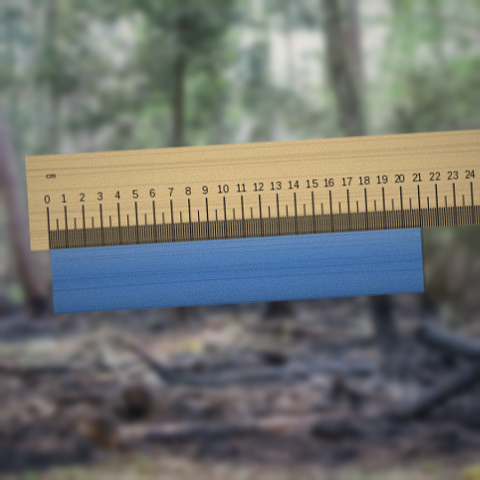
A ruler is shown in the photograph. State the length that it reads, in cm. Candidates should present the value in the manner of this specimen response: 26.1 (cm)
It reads 21 (cm)
